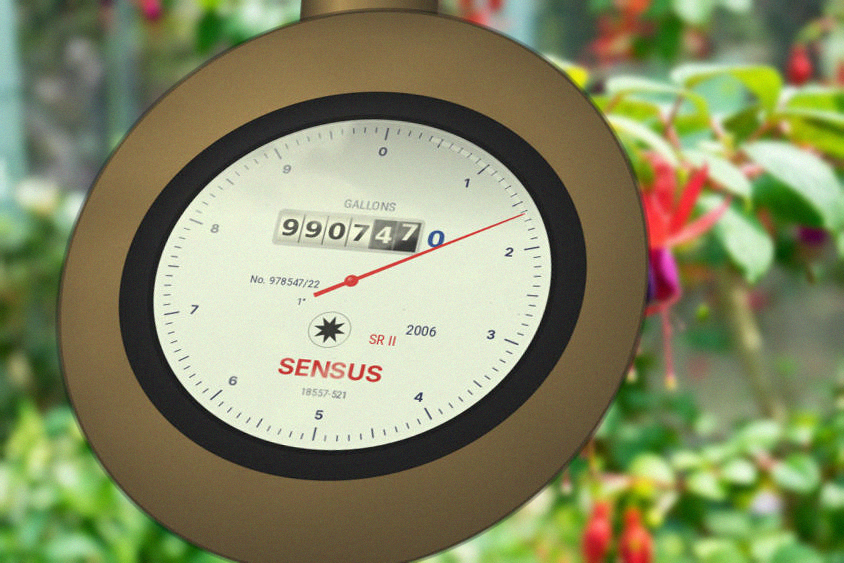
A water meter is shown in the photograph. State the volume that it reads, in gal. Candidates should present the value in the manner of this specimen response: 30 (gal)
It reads 9907471.6 (gal)
